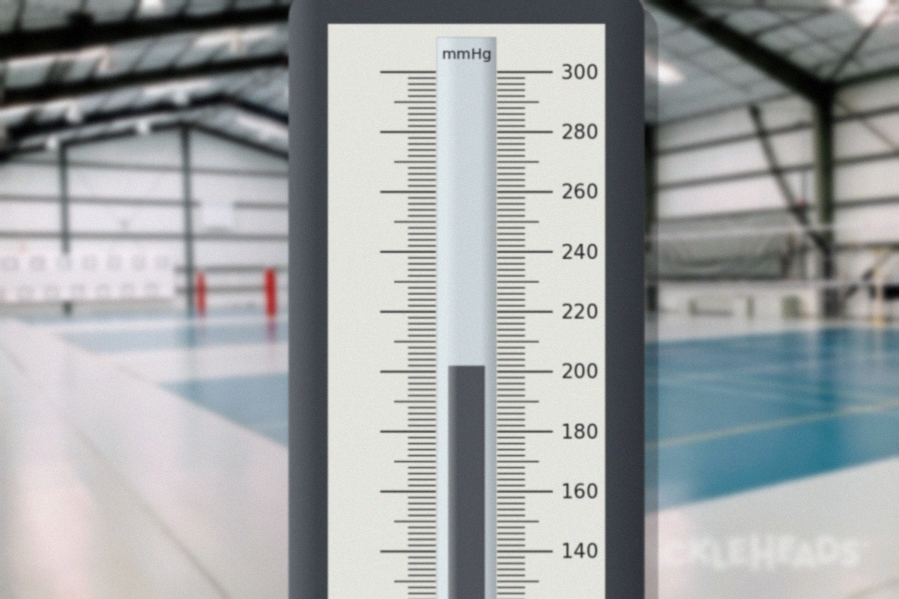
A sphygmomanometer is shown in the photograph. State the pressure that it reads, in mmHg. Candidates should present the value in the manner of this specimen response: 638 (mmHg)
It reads 202 (mmHg)
